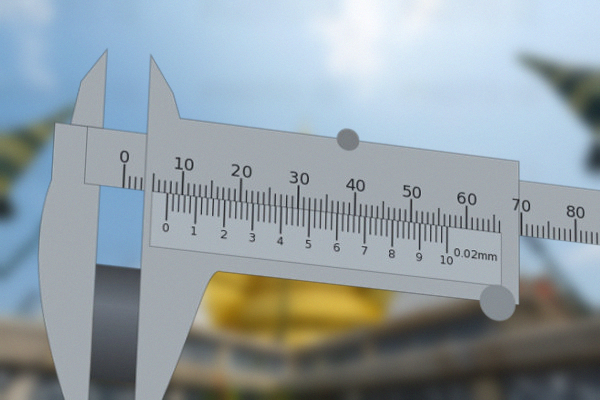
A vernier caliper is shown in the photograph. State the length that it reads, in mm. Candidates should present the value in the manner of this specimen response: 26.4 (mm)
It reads 7.5 (mm)
